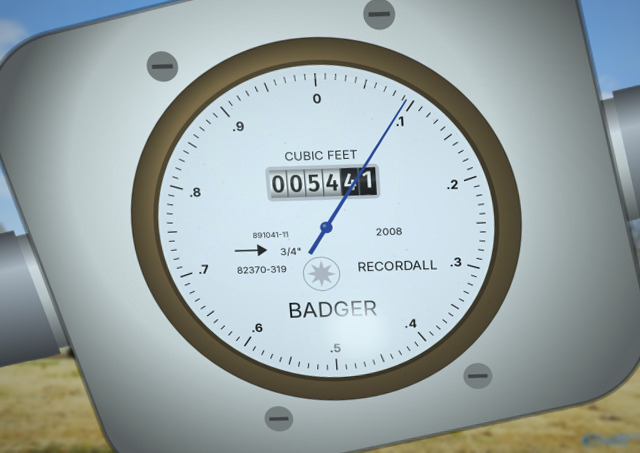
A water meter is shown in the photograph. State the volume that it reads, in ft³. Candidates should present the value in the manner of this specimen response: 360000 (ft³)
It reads 5441.09 (ft³)
